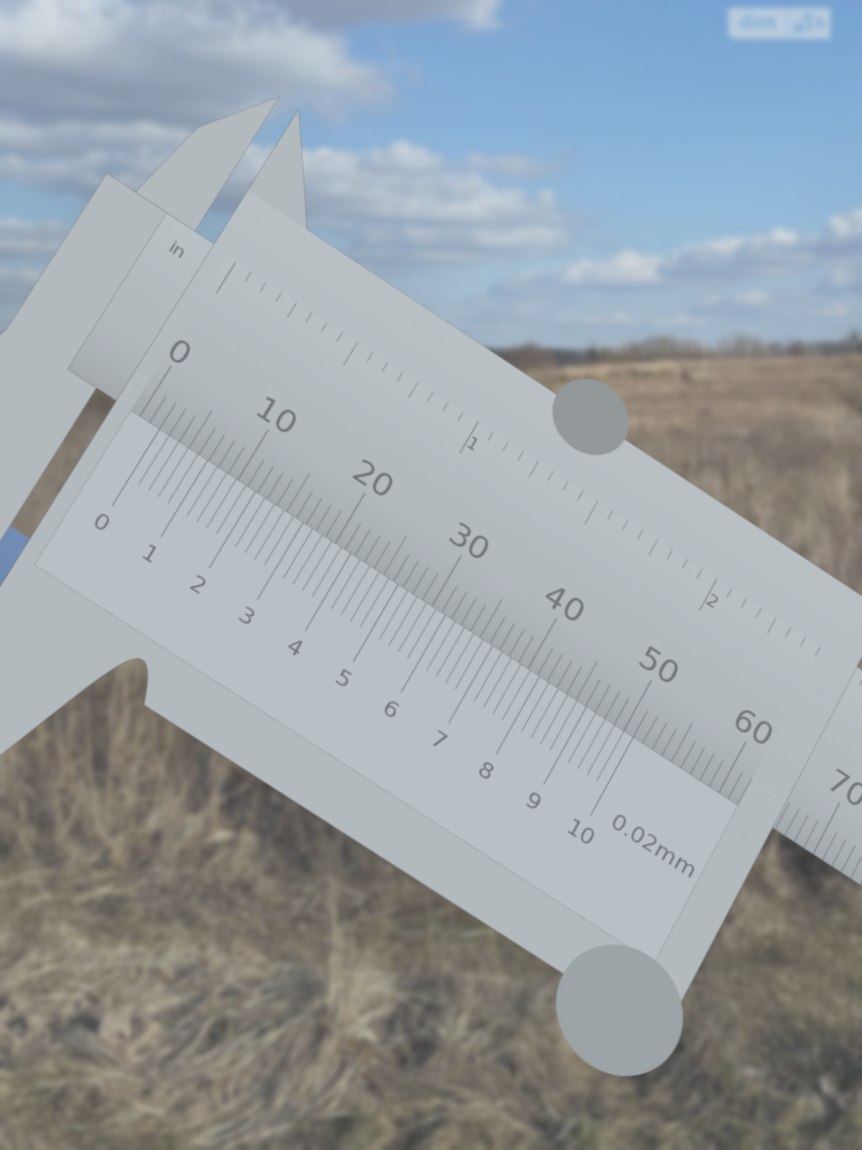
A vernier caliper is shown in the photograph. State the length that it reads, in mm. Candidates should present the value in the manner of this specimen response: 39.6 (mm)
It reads 2.0 (mm)
